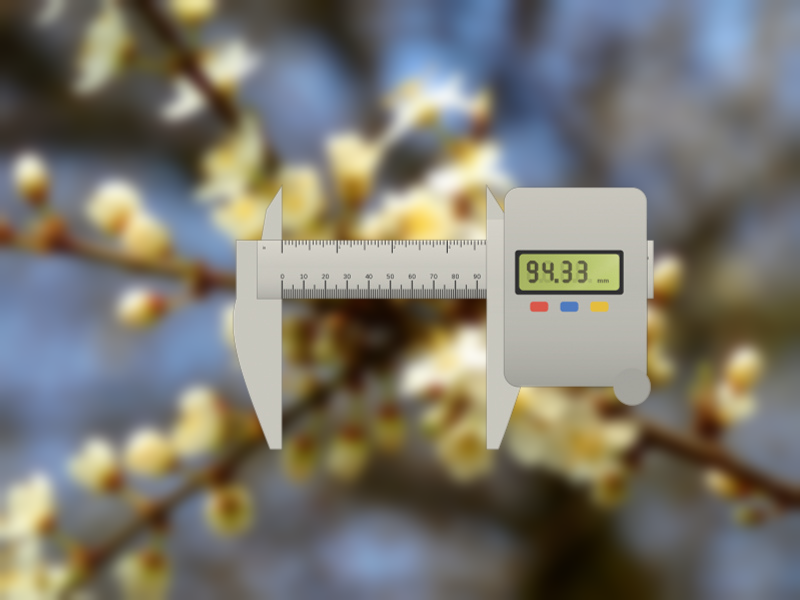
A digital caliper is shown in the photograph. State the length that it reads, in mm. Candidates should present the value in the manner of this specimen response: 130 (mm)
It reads 94.33 (mm)
